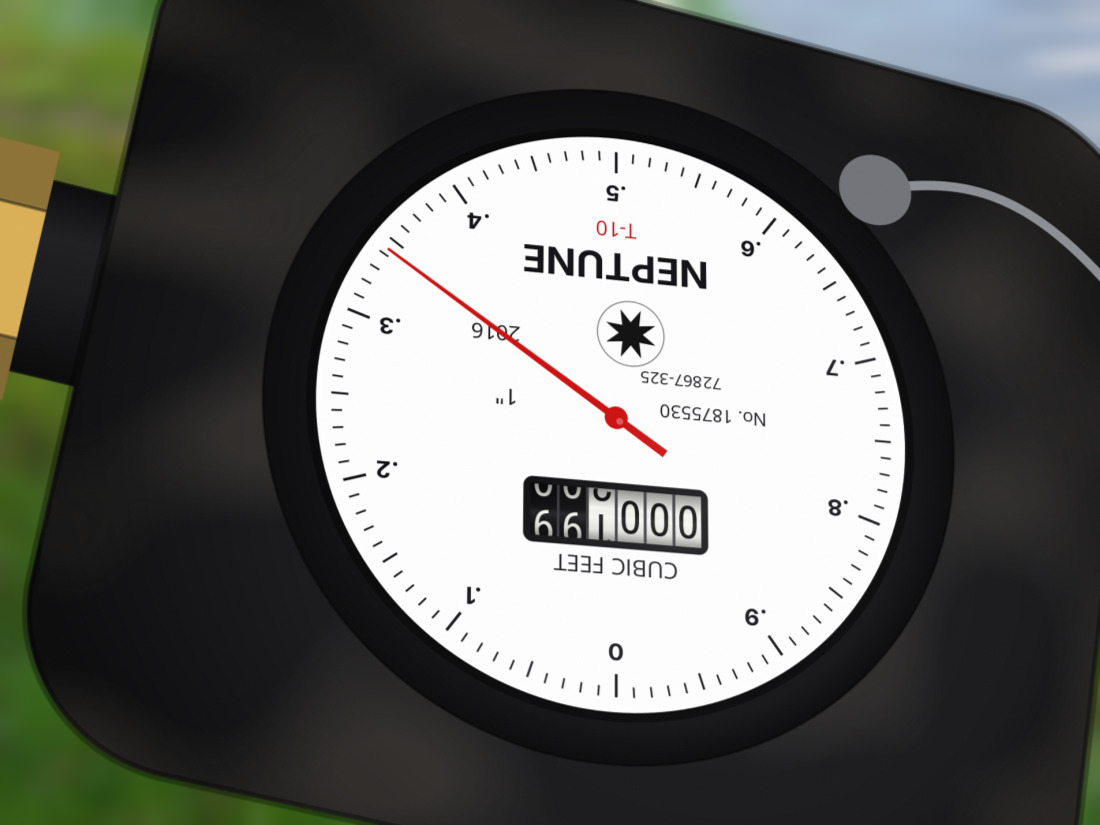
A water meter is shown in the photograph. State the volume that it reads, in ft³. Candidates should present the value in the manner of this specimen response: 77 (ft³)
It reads 199.34 (ft³)
